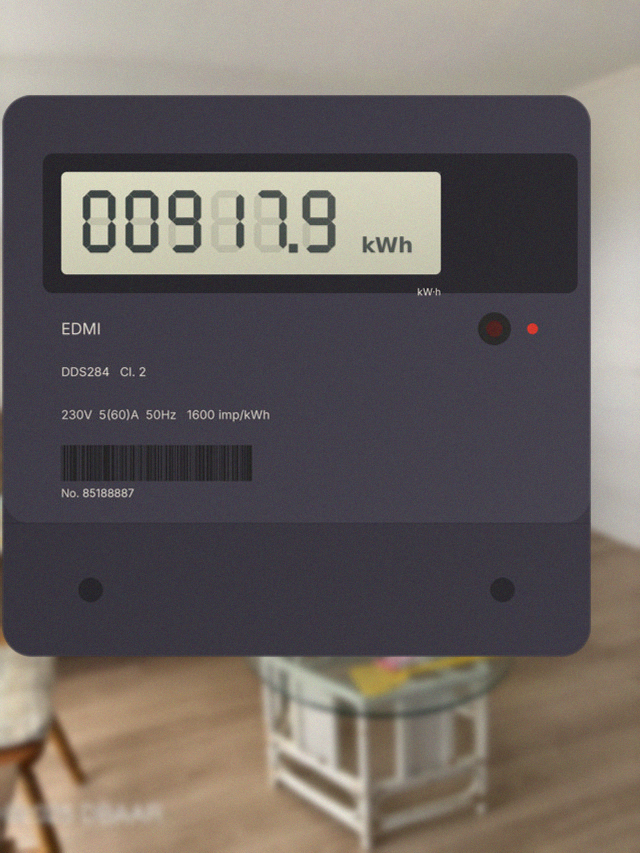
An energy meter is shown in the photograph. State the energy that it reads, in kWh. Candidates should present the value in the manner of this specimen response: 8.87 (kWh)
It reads 917.9 (kWh)
